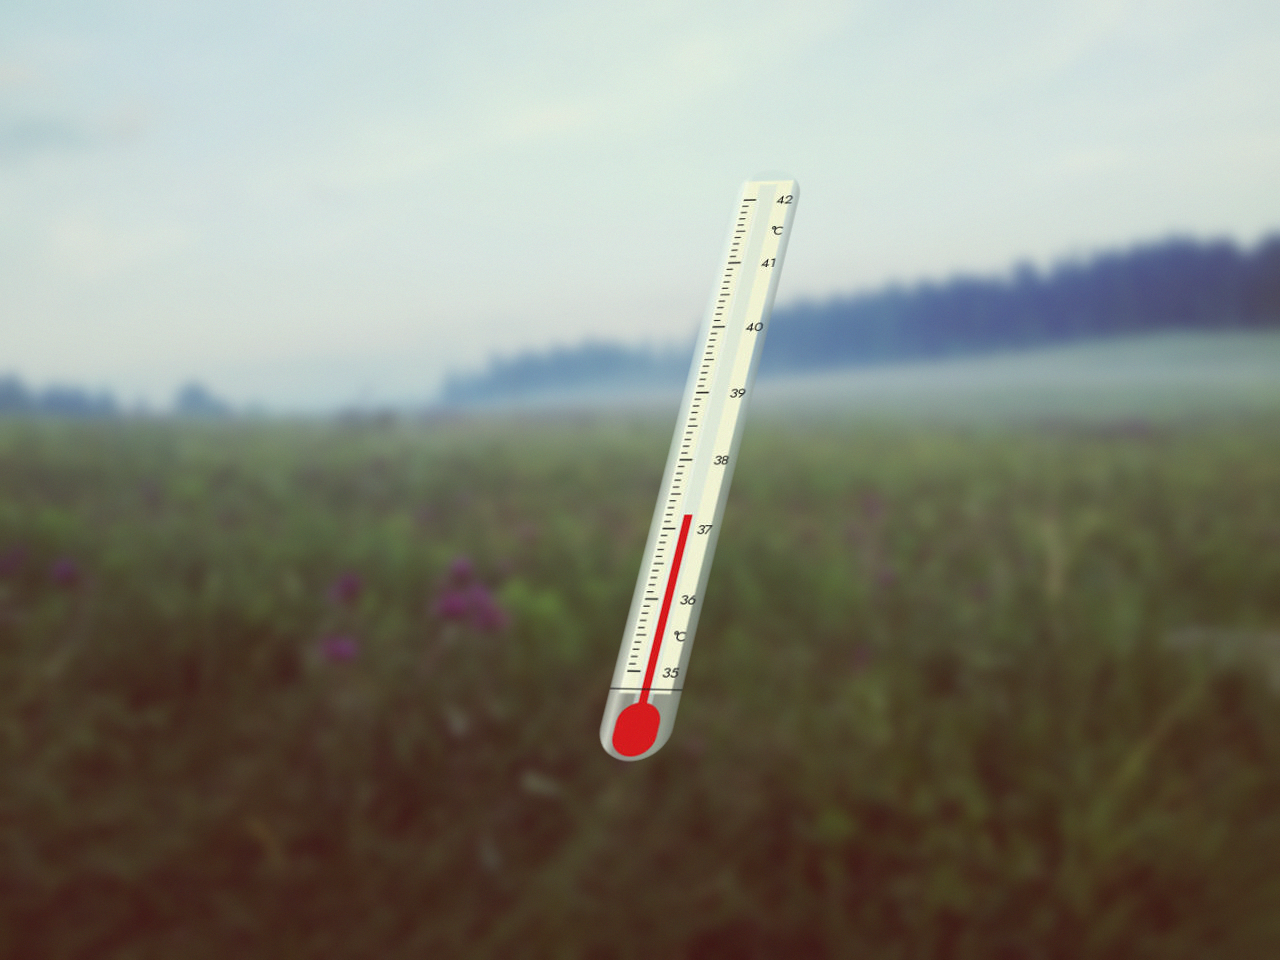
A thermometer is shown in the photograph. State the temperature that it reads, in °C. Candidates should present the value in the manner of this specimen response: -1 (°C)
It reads 37.2 (°C)
